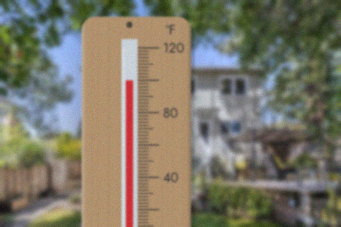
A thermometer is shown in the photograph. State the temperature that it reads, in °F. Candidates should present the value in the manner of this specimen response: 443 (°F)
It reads 100 (°F)
